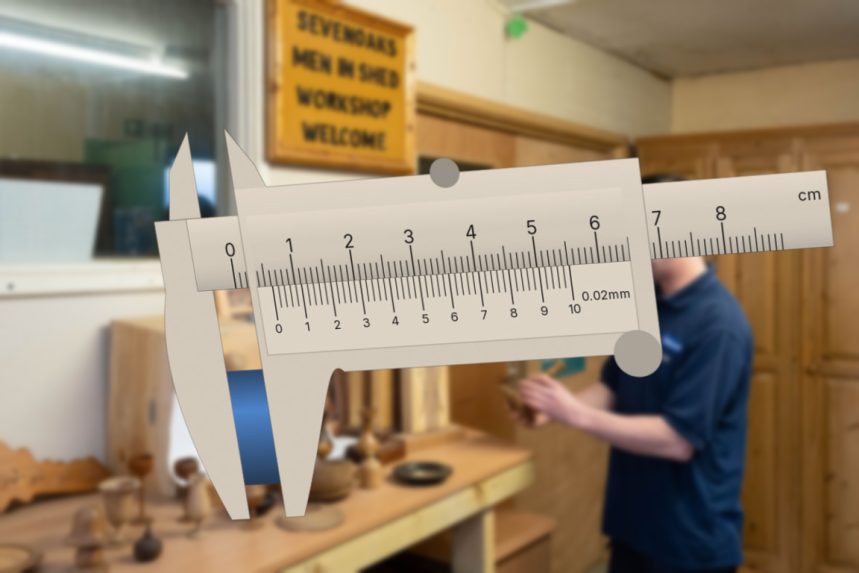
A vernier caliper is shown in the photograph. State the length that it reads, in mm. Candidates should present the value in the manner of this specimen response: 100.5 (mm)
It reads 6.2 (mm)
